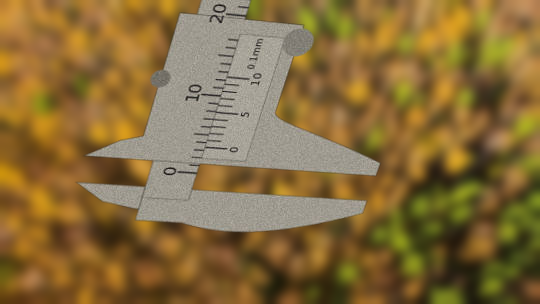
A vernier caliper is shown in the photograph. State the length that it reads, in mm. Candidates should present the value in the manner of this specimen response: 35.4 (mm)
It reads 3.4 (mm)
